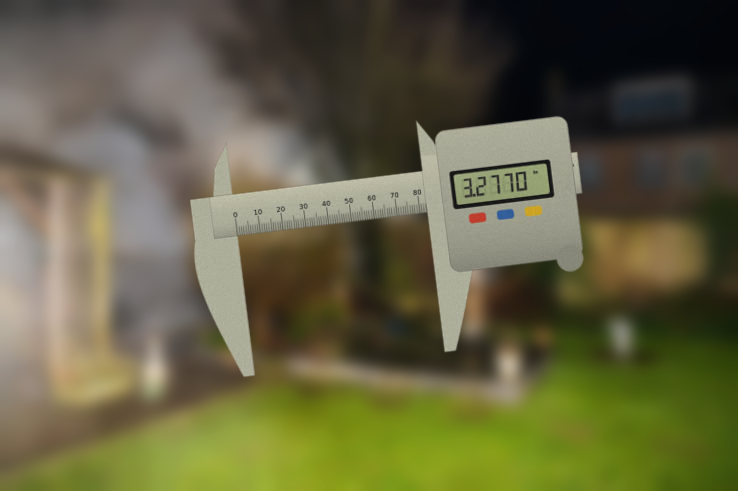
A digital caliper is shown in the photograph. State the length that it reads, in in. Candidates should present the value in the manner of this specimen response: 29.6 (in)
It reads 3.2770 (in)
